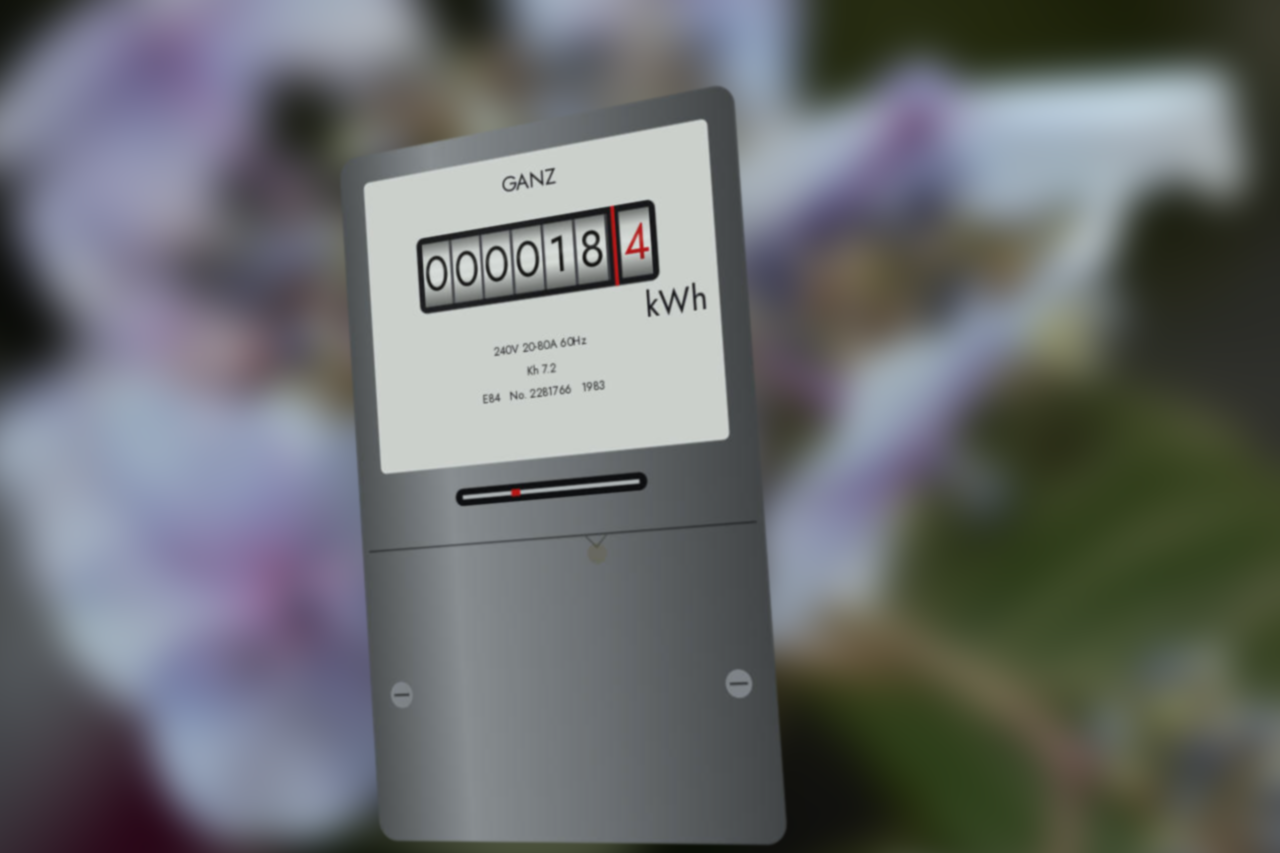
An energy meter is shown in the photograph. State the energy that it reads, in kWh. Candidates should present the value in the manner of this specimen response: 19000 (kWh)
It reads 18.4 (kWh)
